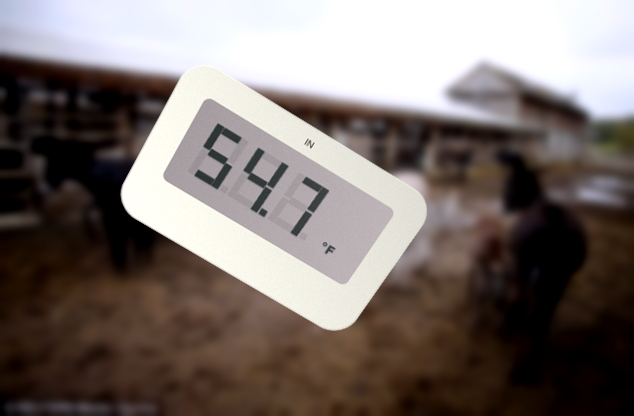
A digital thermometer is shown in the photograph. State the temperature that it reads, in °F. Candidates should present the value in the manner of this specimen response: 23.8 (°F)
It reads 54.7 (°F)
